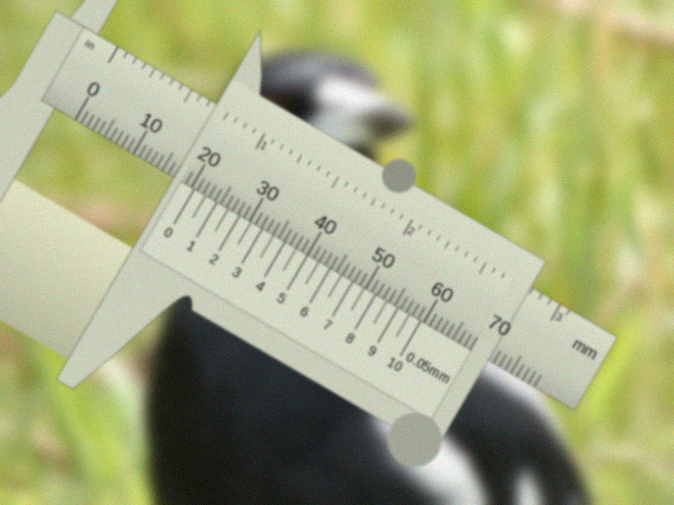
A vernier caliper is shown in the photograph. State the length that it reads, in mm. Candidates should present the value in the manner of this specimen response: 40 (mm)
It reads 20.5 (mm)
